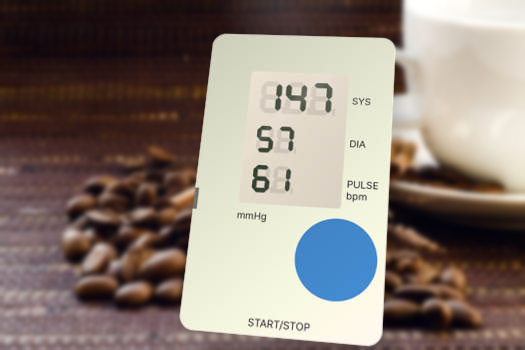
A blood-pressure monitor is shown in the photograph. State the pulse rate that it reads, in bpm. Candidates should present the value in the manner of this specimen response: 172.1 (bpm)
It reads 61 (bpm)
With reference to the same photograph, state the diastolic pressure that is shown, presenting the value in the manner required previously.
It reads 57 (mmHg)
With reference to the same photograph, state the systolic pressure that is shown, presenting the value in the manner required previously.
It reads 147 (mmHg)
